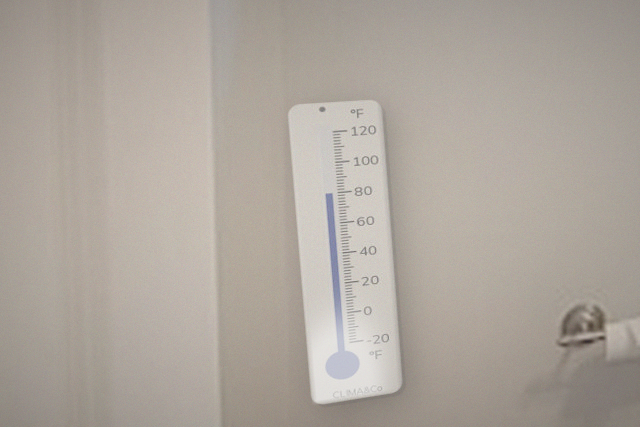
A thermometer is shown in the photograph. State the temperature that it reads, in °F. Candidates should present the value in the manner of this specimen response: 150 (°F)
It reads 80 (°F)
